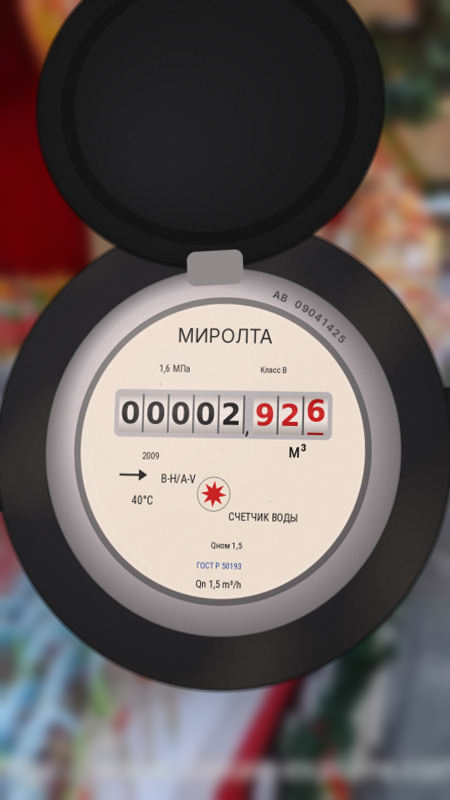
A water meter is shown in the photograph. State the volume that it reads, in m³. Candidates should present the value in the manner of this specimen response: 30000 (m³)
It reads 2.926 (m³)
